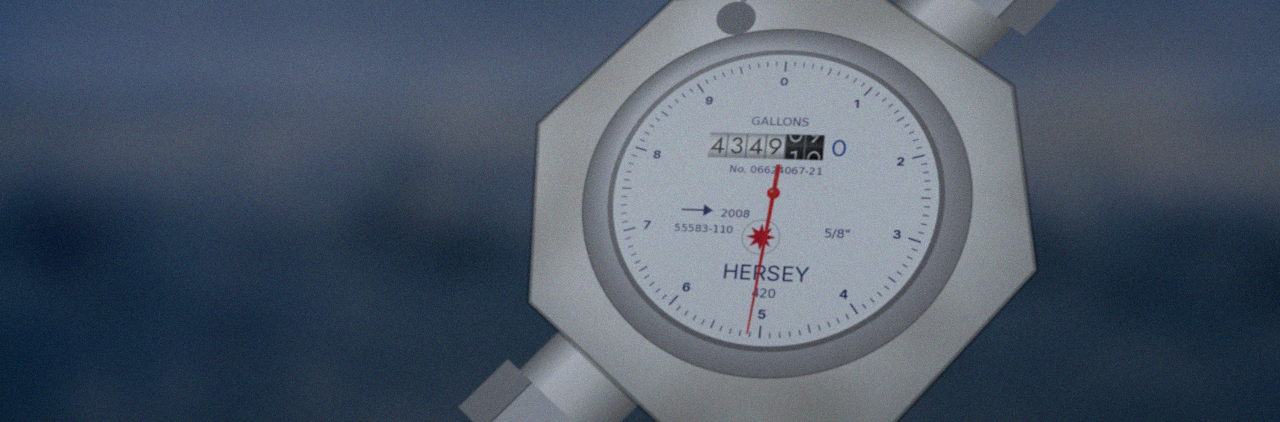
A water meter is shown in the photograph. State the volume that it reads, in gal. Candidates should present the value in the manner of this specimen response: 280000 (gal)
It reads 4349095.1 (gal)
